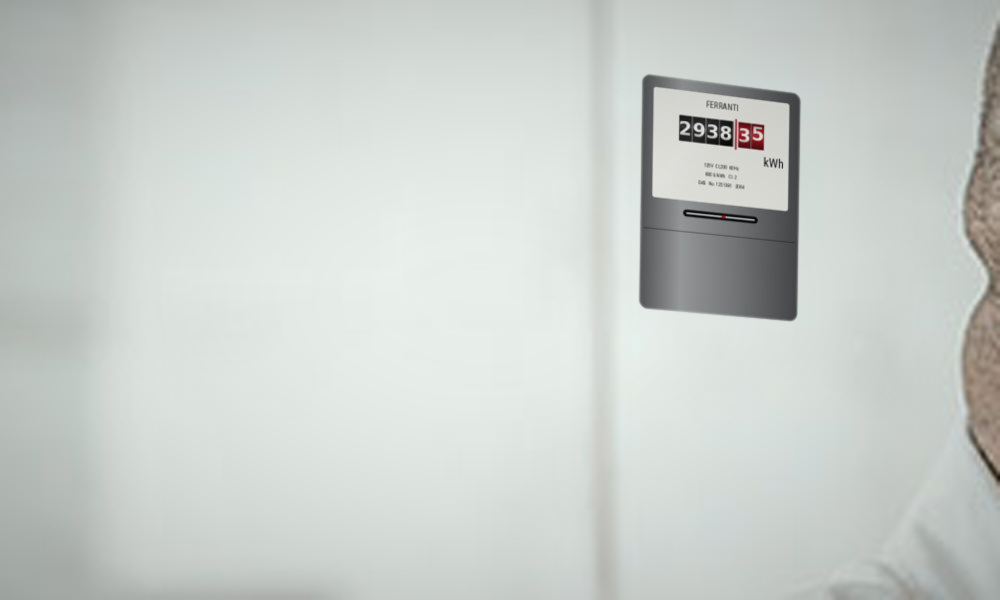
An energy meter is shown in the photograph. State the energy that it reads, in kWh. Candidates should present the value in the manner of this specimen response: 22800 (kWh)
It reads 2938.35 (kWh)
